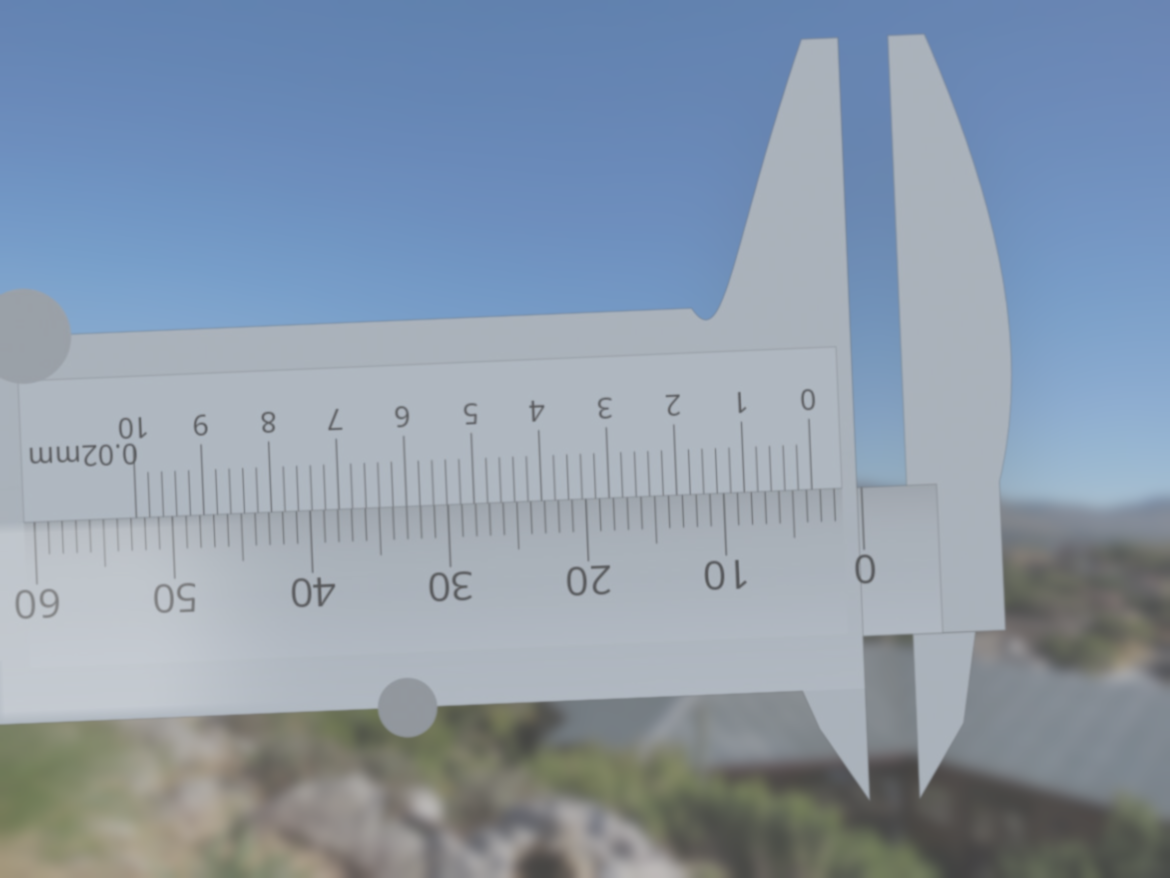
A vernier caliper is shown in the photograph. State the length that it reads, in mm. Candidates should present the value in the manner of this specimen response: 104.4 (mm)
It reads 3.6 (mm)
